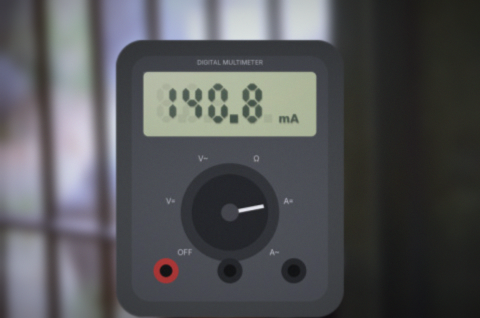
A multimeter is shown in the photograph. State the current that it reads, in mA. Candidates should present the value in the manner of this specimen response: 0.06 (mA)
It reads 140.8 (mA)
